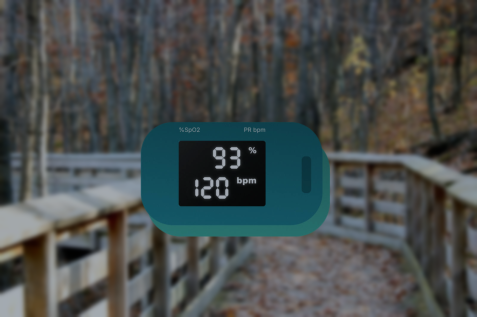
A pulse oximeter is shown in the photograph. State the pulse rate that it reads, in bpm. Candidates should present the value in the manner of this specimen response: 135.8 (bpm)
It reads 120 (bpm)
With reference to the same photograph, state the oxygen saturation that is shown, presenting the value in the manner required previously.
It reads 93 (%)
